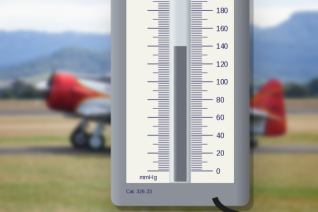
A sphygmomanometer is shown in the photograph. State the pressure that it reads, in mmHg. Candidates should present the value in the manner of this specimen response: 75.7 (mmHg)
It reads 140 (mmHg)
